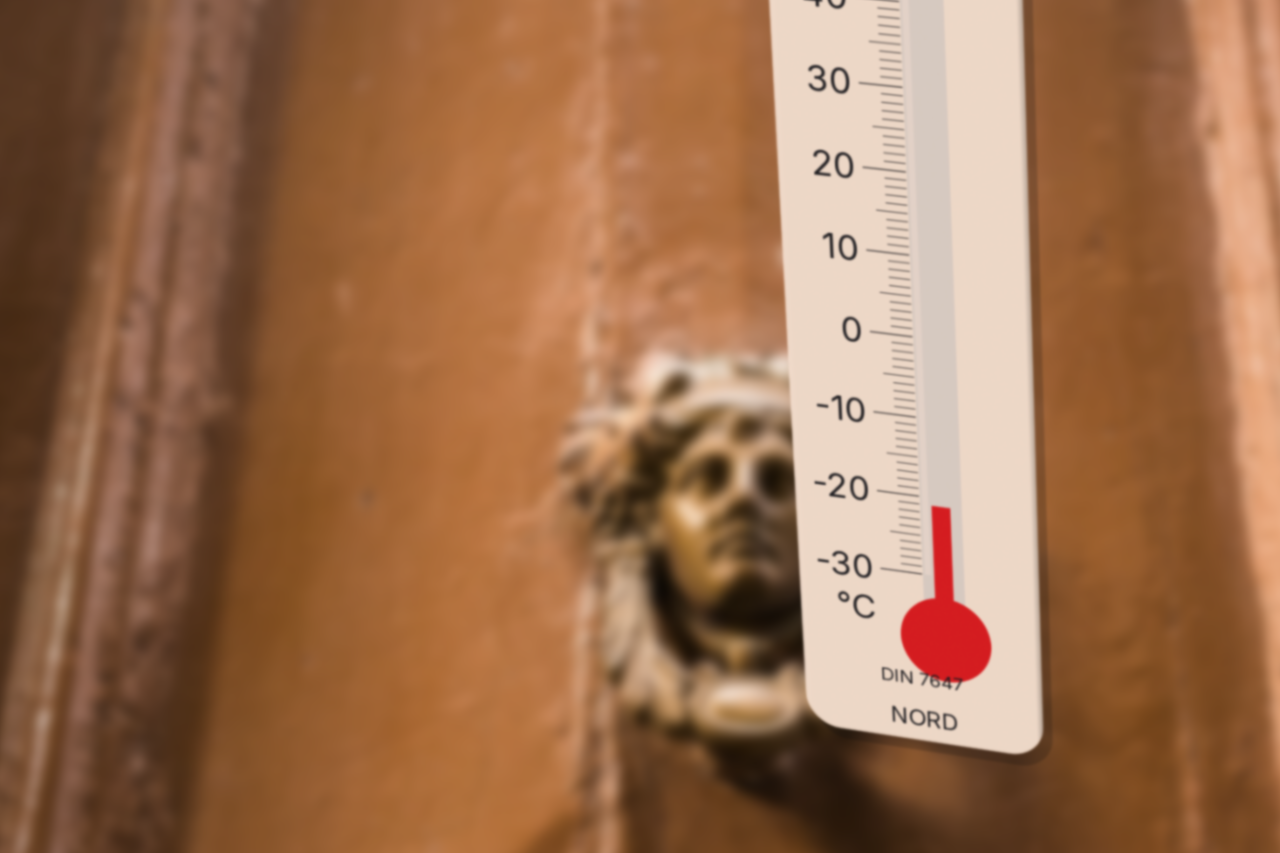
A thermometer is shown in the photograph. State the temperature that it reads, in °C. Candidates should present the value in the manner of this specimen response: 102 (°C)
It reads -21 (°C)
